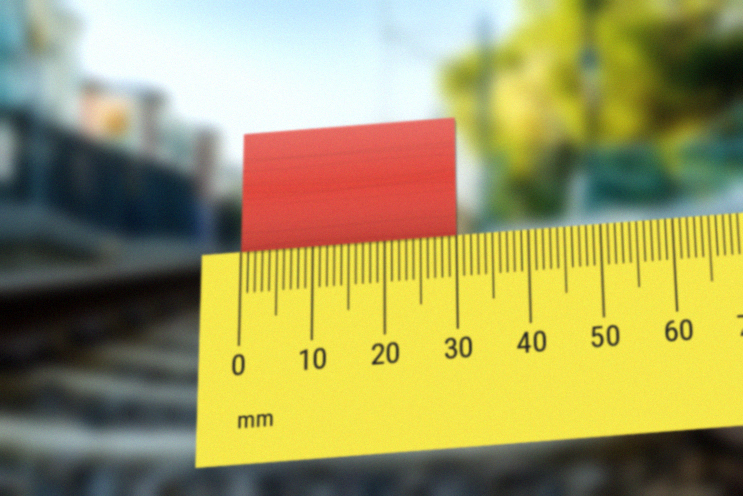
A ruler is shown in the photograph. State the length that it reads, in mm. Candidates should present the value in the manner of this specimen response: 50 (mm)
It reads 30 (mm)
